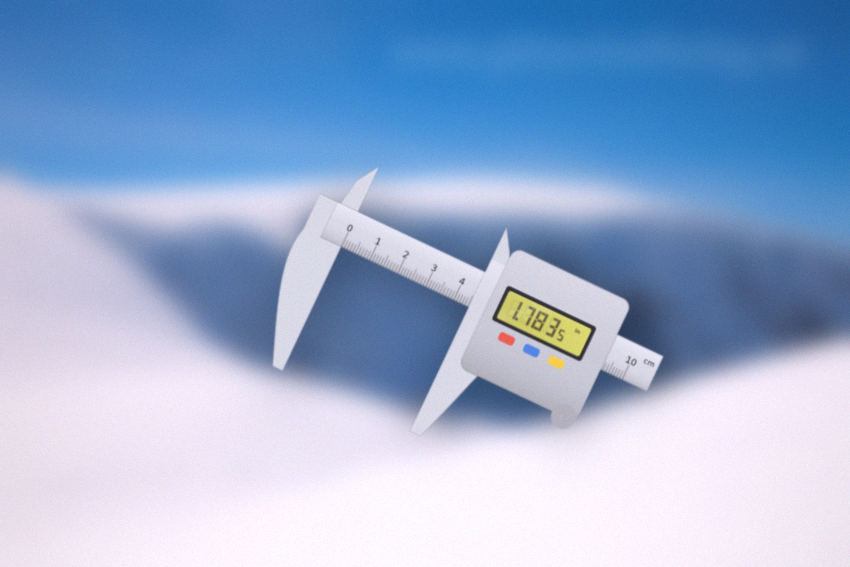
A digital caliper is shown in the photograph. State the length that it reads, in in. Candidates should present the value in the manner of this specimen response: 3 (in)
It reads 1.7835 (in)
